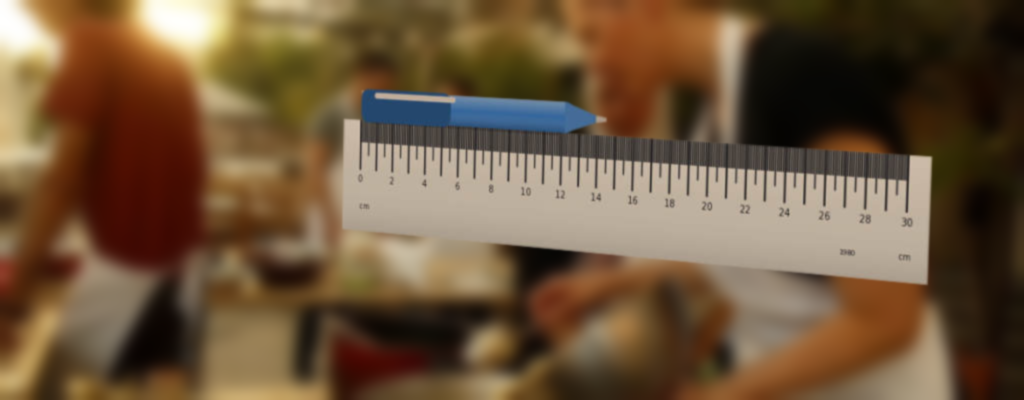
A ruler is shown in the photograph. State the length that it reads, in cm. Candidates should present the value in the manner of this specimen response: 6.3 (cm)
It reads 14.5 (cm)
